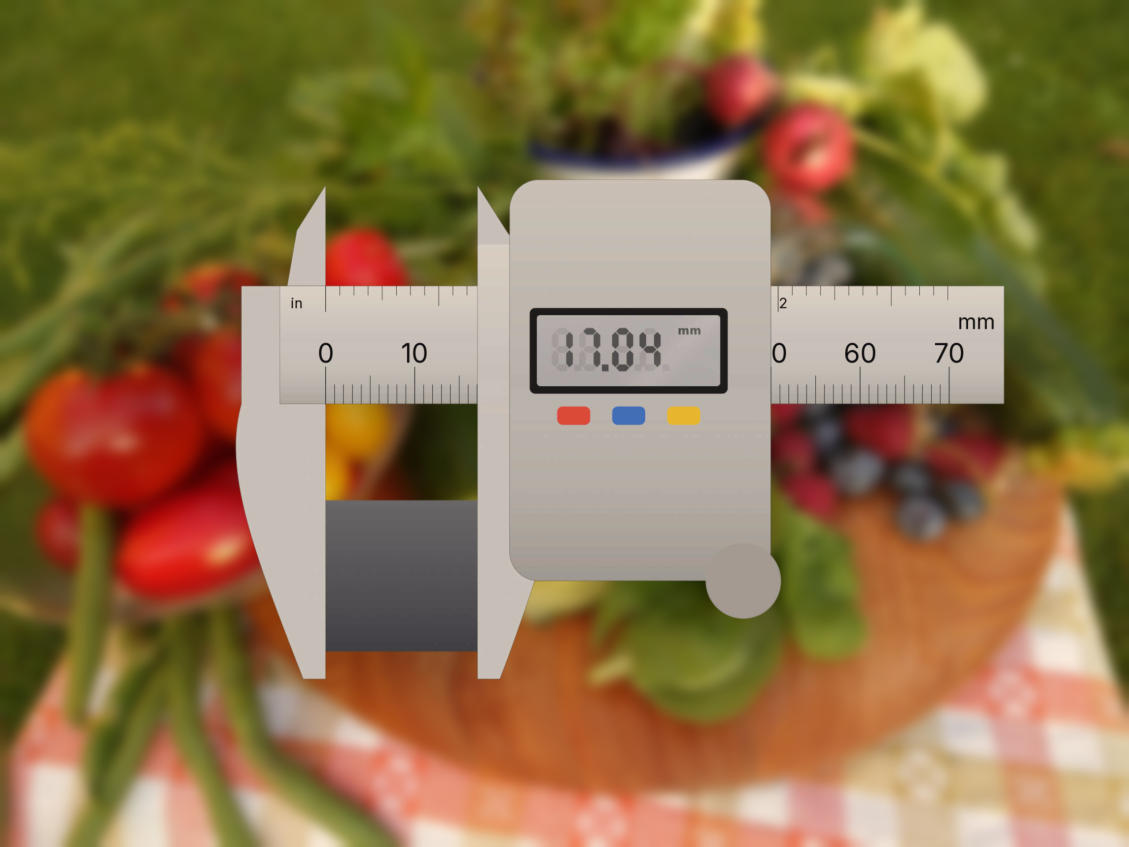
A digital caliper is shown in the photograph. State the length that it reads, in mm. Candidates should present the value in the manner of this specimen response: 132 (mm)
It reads 17.04 (mm)
